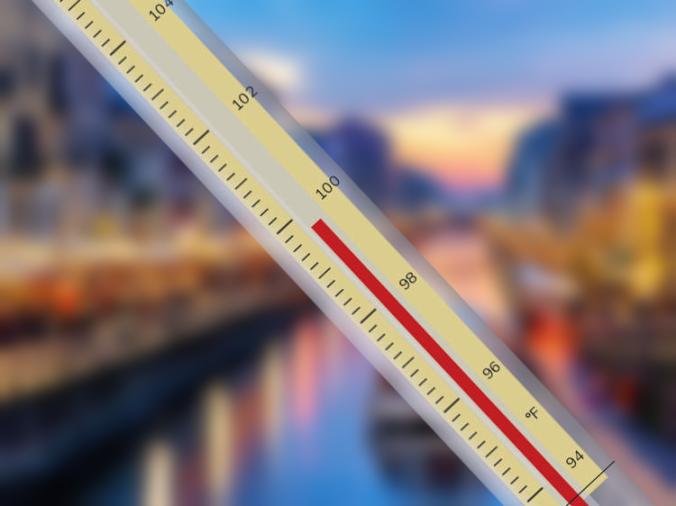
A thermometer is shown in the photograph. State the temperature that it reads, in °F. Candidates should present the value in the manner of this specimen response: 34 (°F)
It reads 99.7 (°F)
